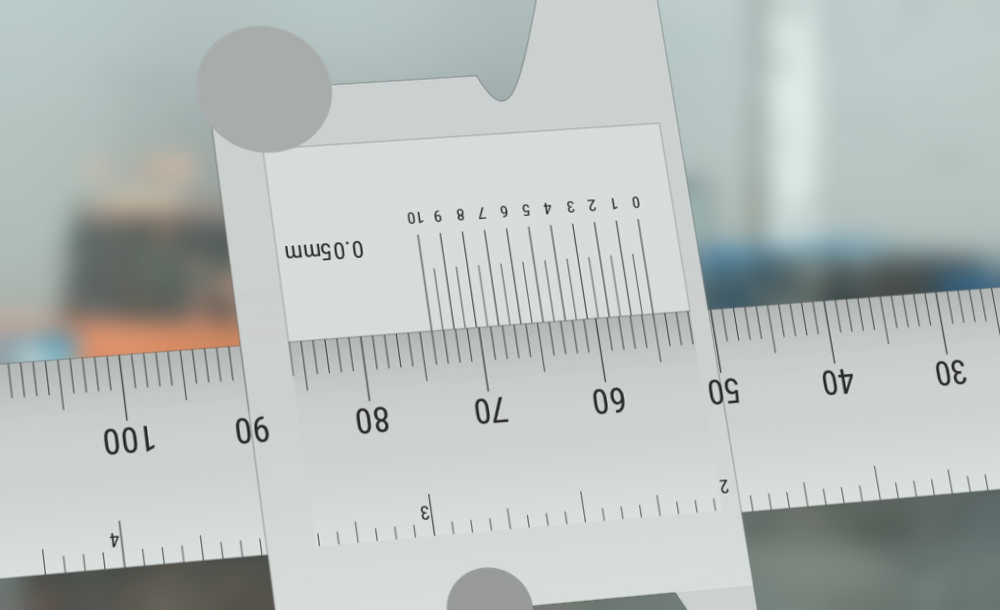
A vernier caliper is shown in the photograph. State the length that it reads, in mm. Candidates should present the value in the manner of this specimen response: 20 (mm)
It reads 55.0 (mm)
